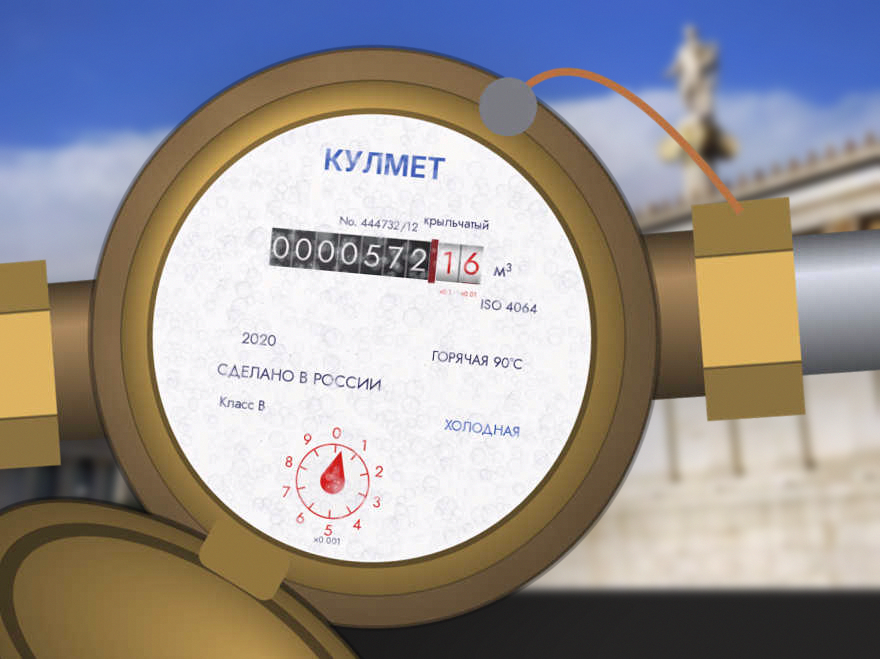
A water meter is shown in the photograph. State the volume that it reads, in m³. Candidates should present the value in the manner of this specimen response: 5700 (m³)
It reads 572.160 (m³)
